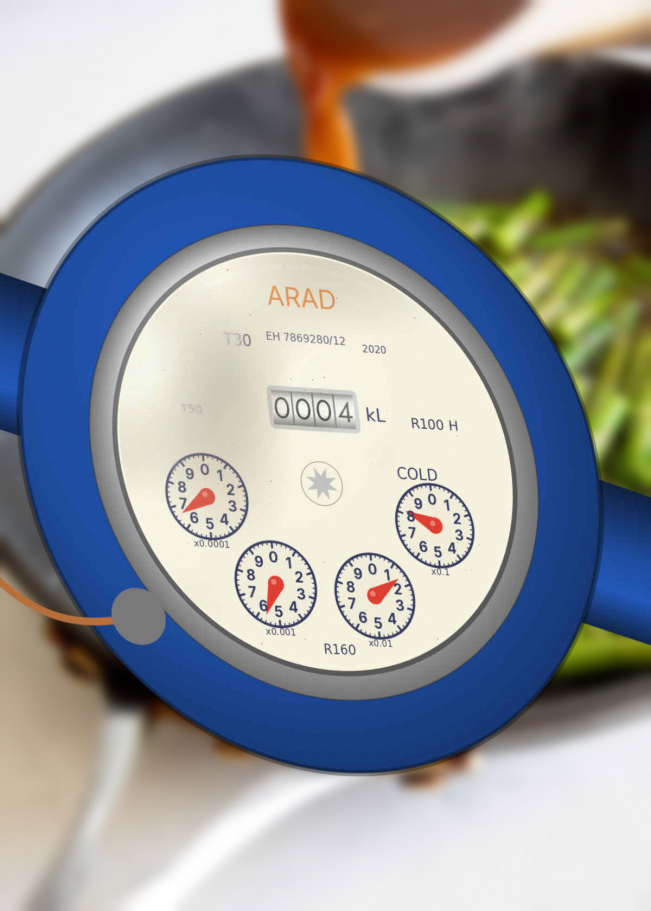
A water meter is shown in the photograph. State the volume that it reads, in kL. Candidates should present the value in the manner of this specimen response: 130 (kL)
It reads 4.8156 (kL)
